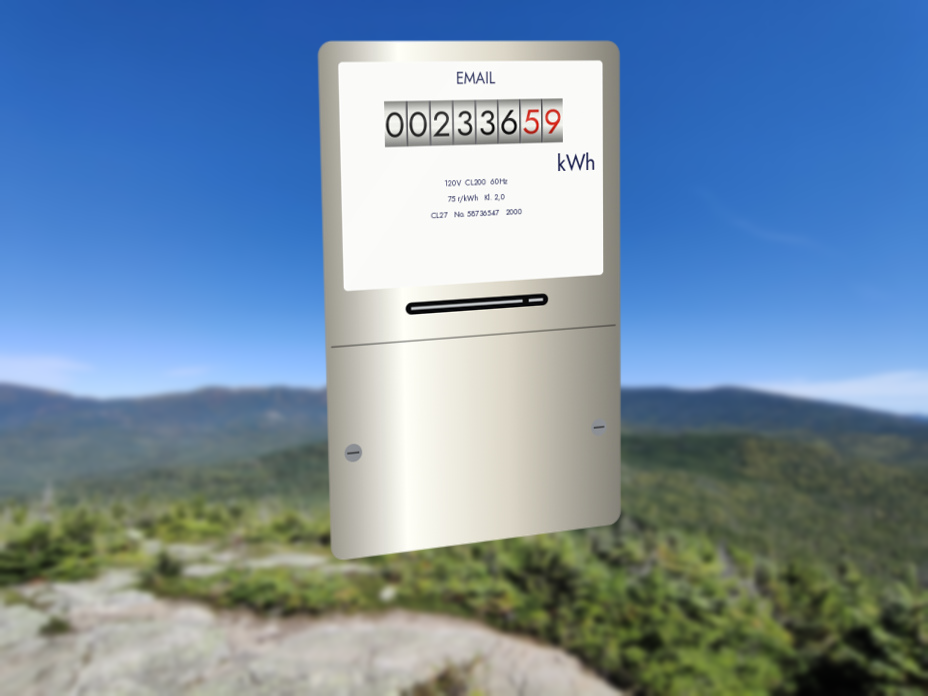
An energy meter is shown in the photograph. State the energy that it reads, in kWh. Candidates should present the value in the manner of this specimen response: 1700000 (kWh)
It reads 2336.59 (kWh)
